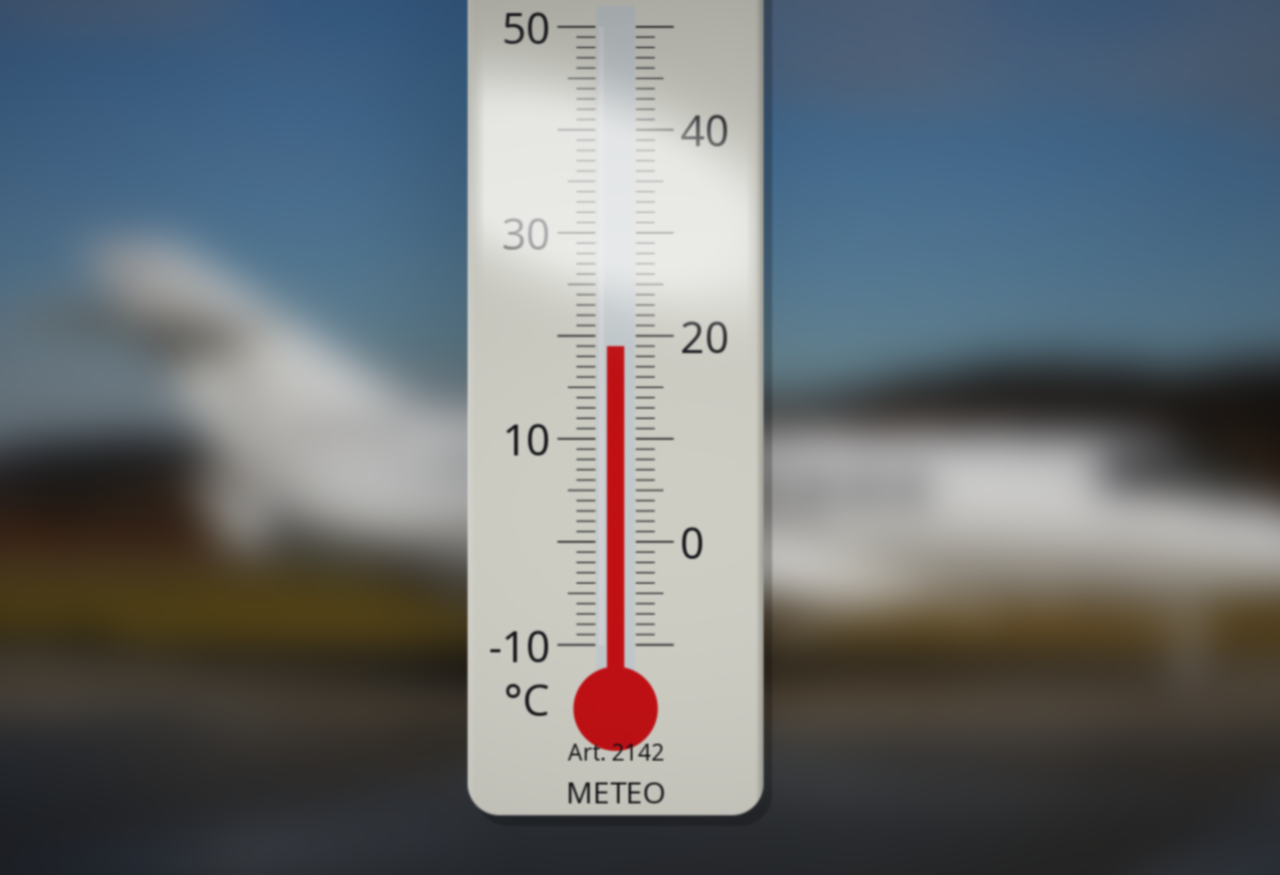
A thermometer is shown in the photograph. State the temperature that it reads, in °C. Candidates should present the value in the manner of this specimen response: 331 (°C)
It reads 19 (°C)
